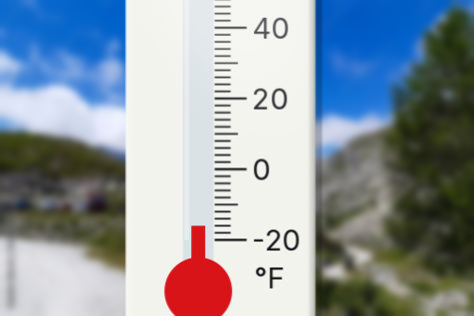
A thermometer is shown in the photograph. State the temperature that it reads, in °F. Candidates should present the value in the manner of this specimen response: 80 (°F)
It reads -16 (°F)
